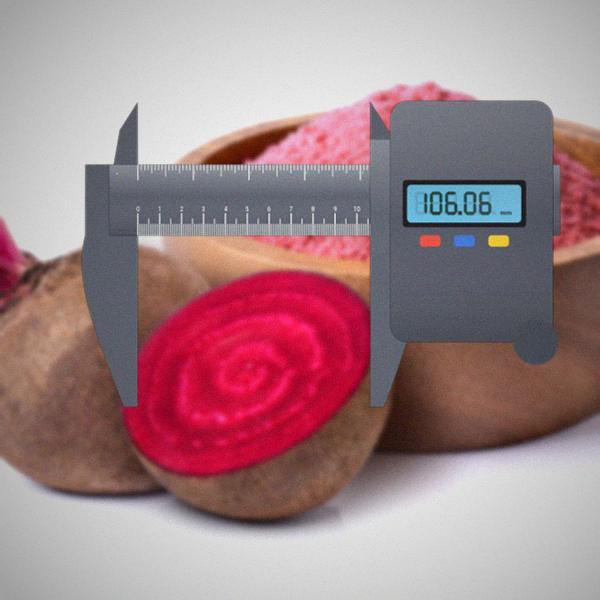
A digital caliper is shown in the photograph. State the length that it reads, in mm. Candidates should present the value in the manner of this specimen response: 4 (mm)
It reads 106.06 (mm)
